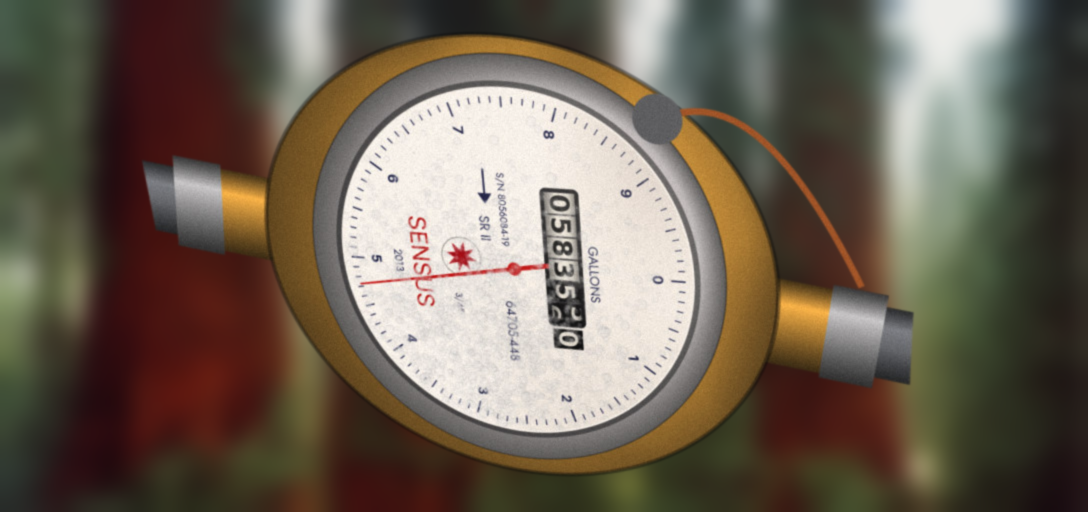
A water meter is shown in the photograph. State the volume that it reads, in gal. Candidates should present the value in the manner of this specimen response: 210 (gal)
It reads 583554.7 (gal)
